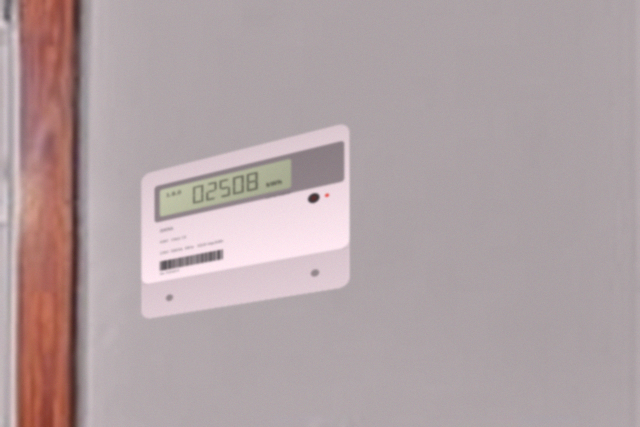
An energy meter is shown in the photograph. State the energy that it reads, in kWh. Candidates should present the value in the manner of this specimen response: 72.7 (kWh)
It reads 2508 (kWh)
